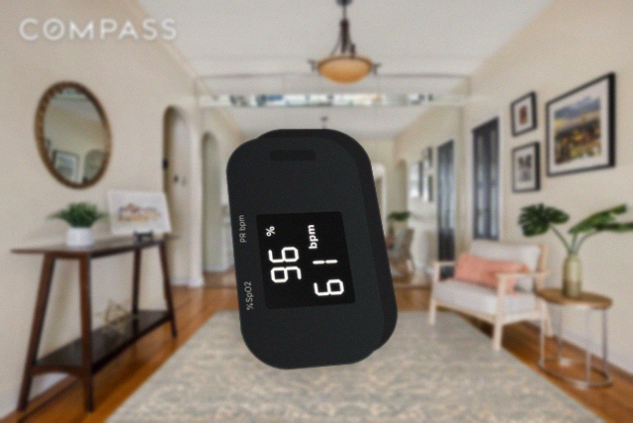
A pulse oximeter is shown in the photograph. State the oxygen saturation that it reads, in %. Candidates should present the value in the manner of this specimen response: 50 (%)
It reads 96 (%)
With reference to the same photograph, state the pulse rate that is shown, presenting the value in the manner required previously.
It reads 61 (bpm)
